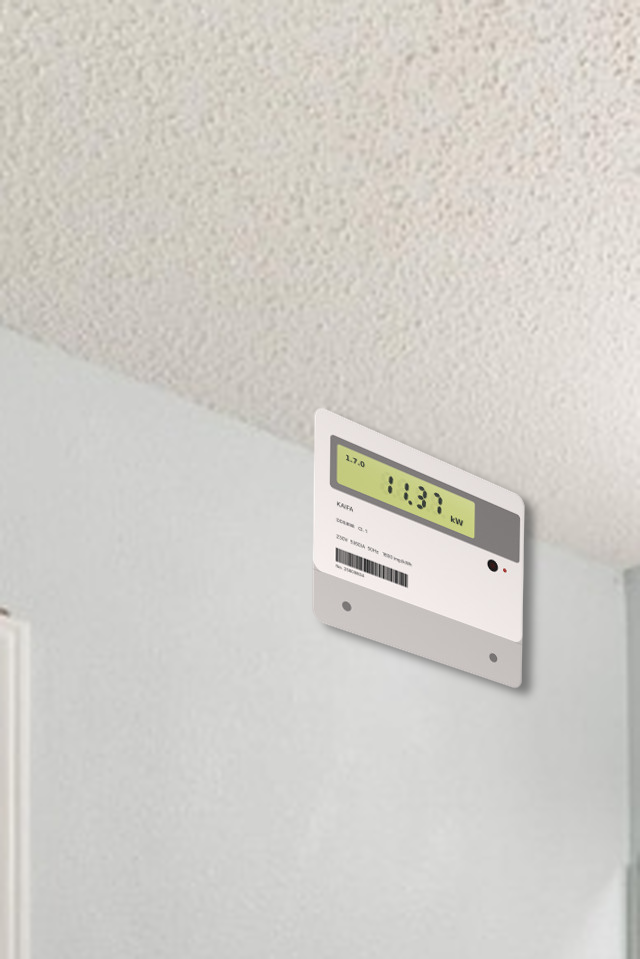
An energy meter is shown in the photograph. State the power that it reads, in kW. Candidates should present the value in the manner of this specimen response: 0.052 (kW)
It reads 11.37 (kW)
